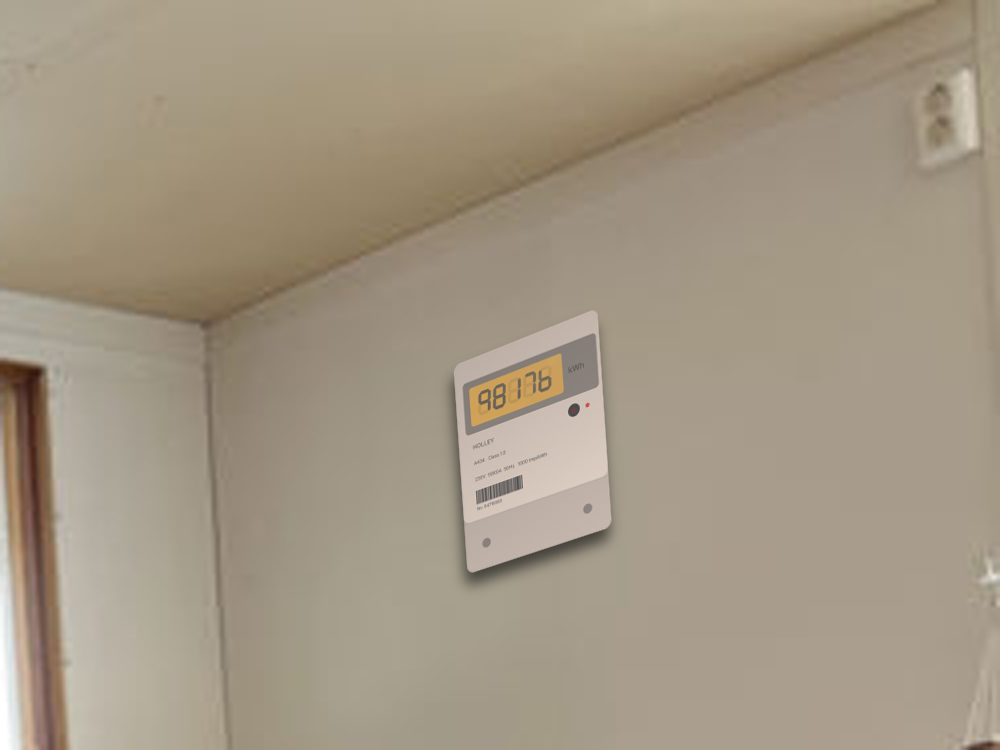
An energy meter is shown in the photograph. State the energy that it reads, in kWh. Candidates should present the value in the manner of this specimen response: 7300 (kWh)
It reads 98176 (kWh)
